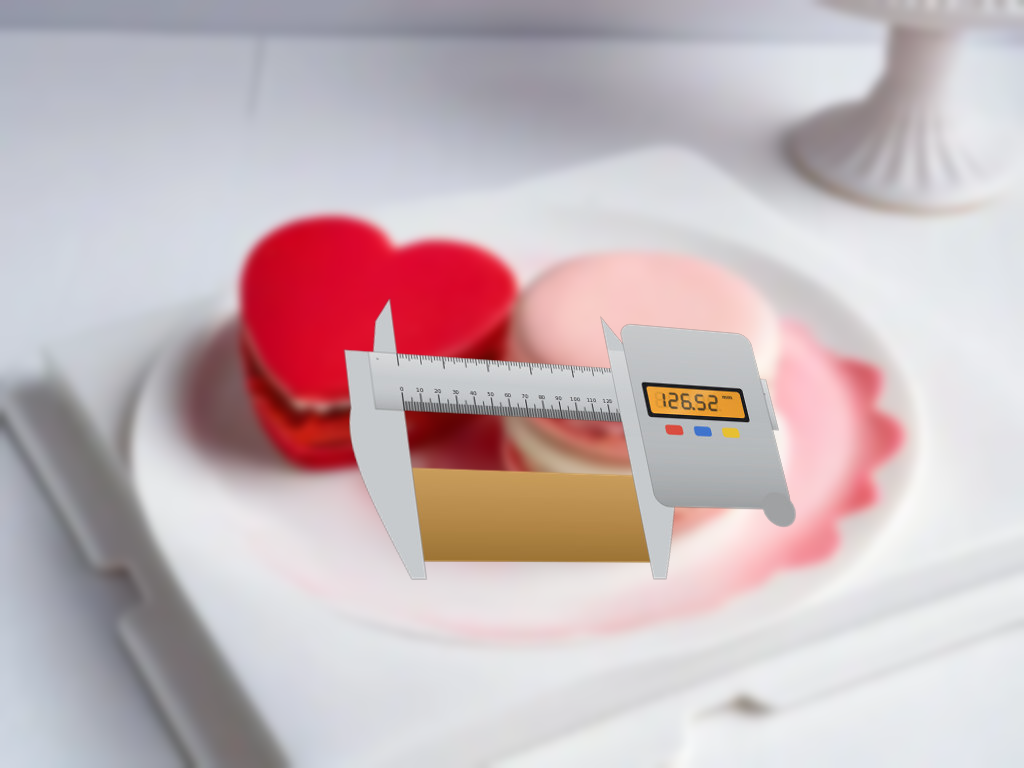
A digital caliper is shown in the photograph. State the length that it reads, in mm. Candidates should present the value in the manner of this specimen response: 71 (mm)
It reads 126.52 (mm)
